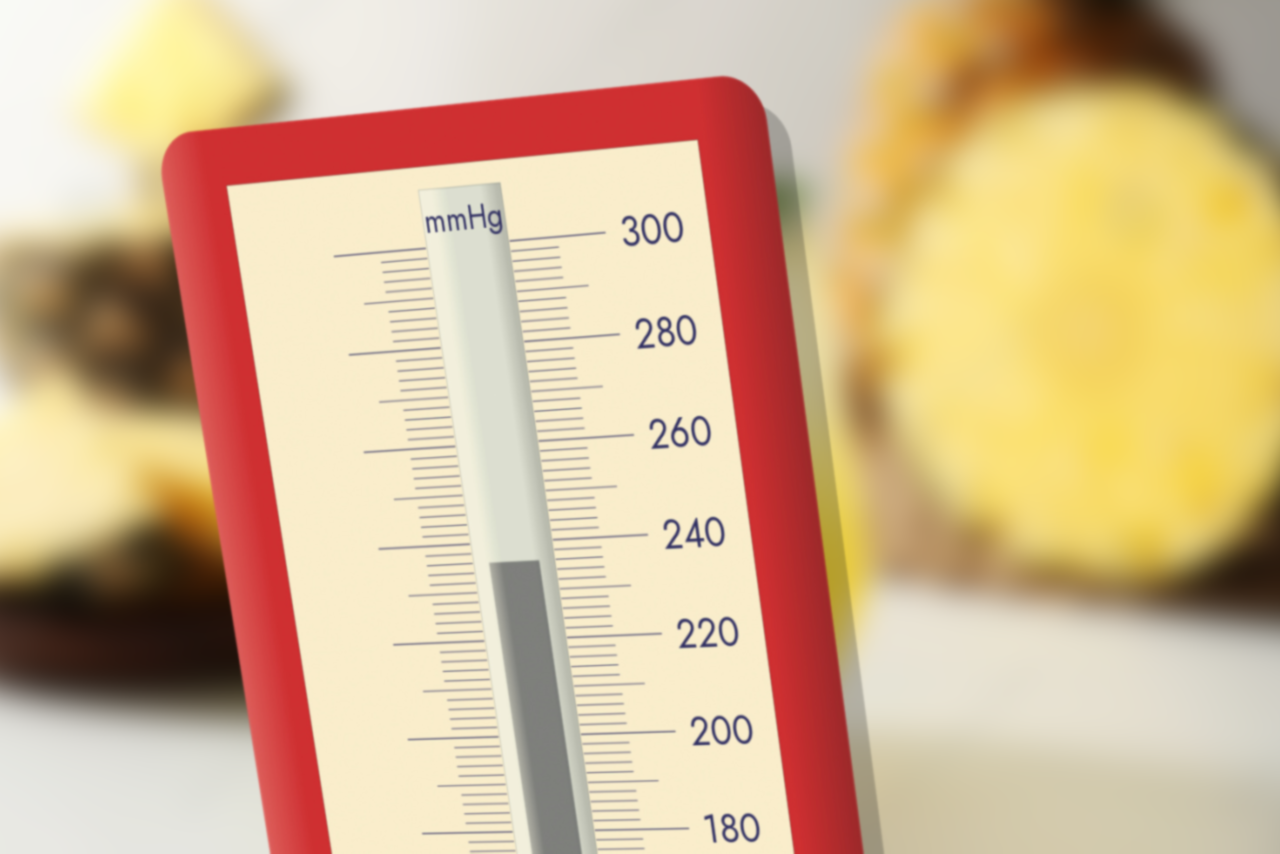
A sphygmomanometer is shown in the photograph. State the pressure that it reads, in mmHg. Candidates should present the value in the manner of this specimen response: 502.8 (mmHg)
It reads 236 (mmHg)
